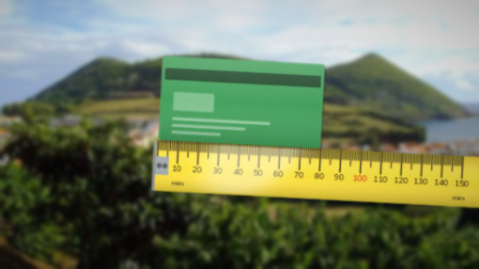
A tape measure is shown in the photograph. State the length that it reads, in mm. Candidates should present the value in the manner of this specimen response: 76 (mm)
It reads 80 (mm)
